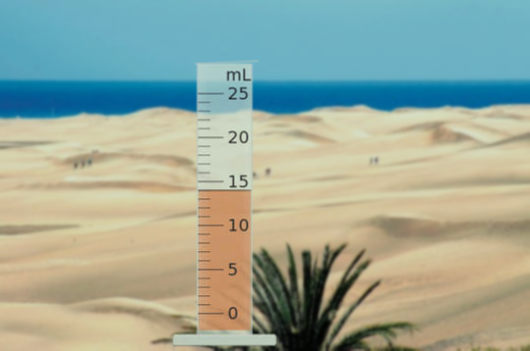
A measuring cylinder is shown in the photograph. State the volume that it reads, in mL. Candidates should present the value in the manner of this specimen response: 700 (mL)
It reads 14 (mL)
